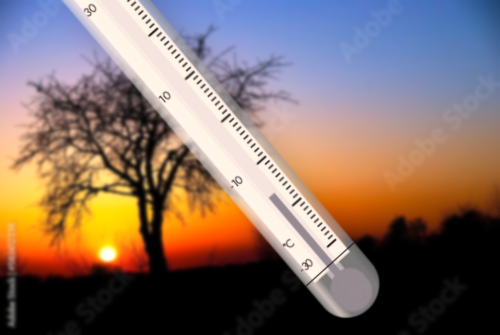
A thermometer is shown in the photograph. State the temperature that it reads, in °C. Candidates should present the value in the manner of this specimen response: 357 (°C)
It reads -16 (°C)
